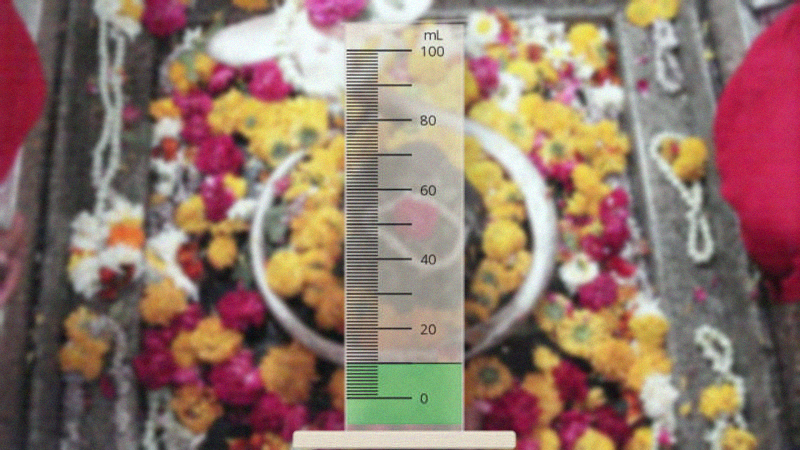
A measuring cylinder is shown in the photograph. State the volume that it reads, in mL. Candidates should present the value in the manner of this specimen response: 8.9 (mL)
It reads 10 (mL)
